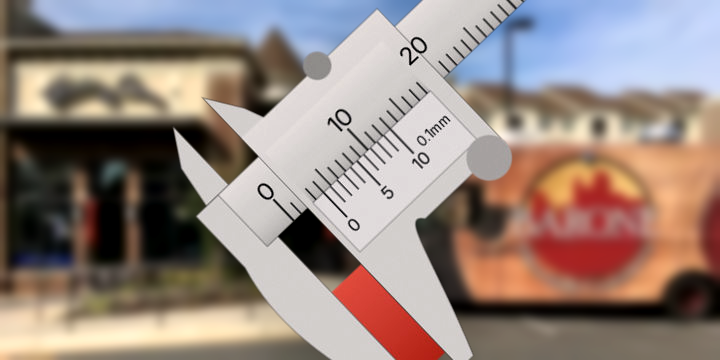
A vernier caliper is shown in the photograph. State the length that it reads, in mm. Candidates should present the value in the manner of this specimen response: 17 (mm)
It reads 4.0 (mm)
